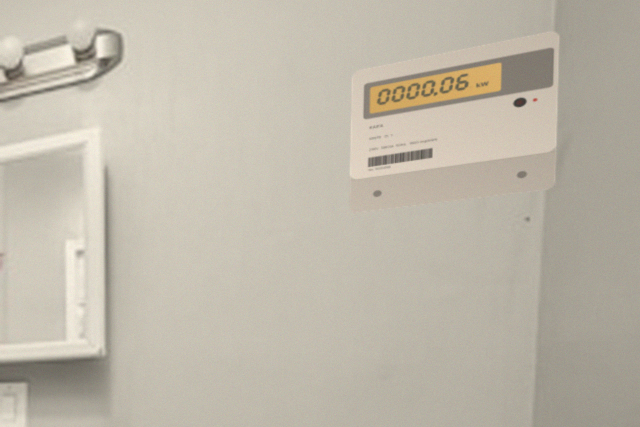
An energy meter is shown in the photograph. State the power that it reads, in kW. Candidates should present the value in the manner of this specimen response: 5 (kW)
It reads 0.06 (kW)
